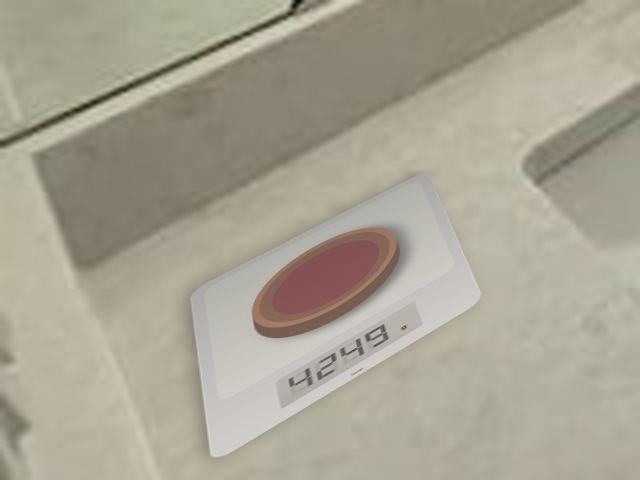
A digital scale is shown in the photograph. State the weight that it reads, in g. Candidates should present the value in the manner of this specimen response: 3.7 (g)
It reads 4249 (g)
